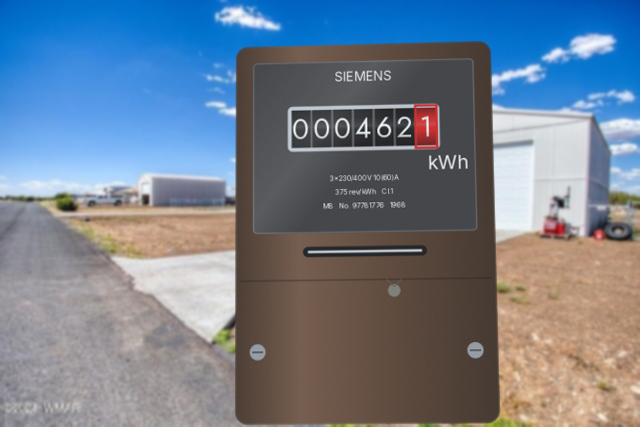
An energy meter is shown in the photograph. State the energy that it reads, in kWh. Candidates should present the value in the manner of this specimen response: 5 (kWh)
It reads 462.1 (kWh)
